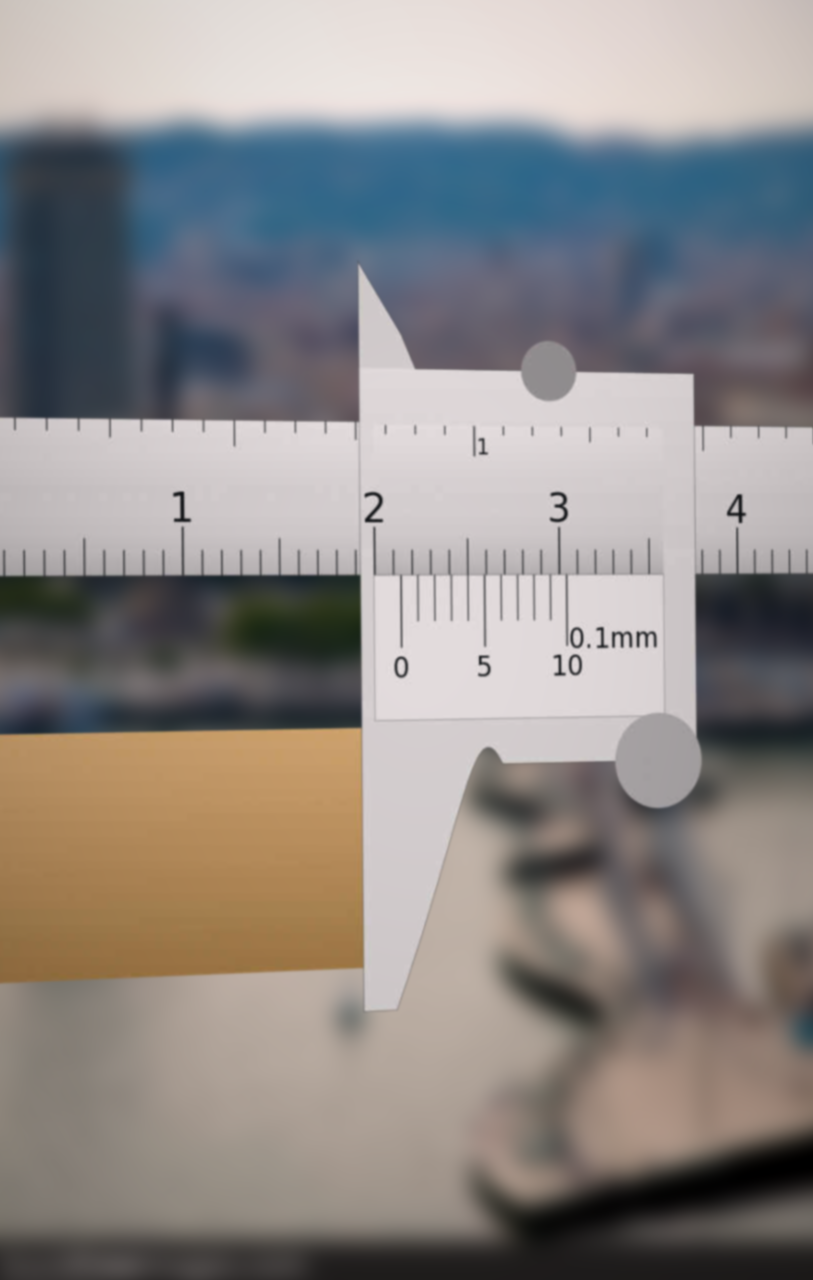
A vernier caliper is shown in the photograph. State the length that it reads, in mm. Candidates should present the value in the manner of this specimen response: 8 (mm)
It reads 21.4 (mm)
